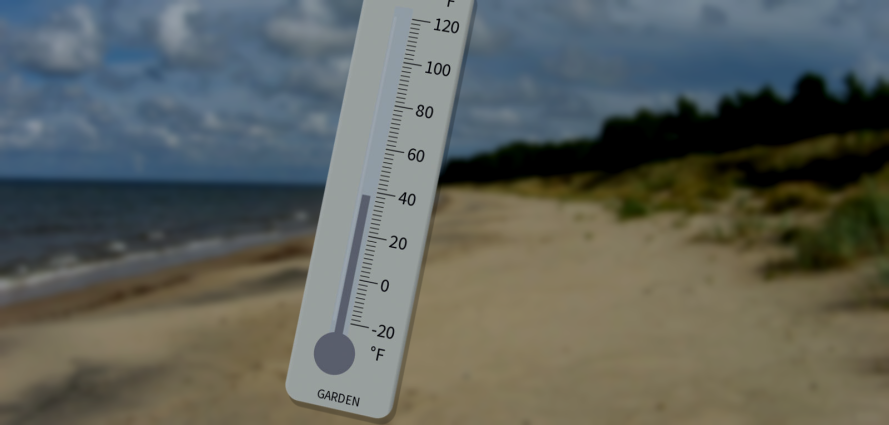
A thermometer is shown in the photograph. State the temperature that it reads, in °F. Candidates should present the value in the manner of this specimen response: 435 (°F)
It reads 38 (°F)
